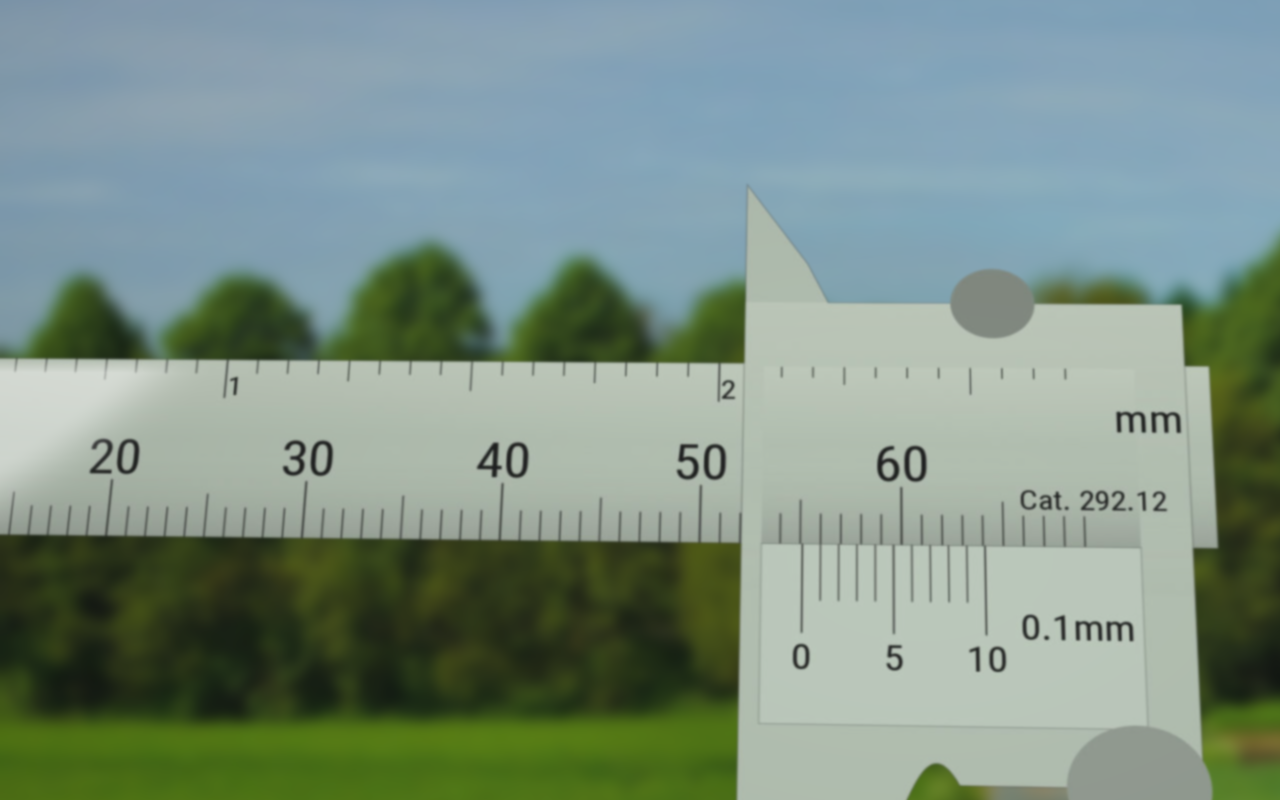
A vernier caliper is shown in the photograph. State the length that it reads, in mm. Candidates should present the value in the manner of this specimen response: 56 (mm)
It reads 55.1 (mm)
